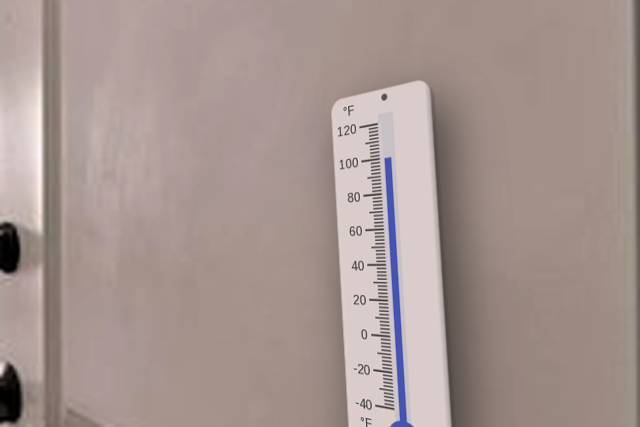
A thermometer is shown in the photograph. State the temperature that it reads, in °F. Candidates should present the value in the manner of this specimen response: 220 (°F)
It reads 100 (°F)
